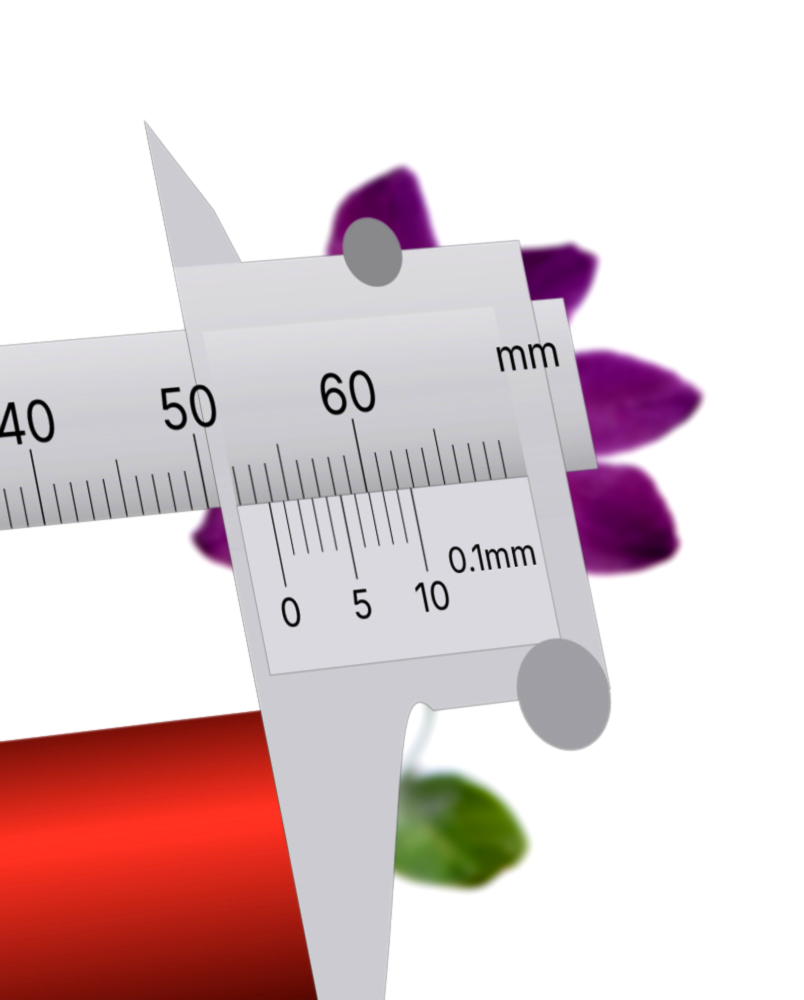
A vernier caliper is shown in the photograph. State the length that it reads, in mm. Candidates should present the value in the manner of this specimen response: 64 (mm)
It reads 53.8 (mm)
